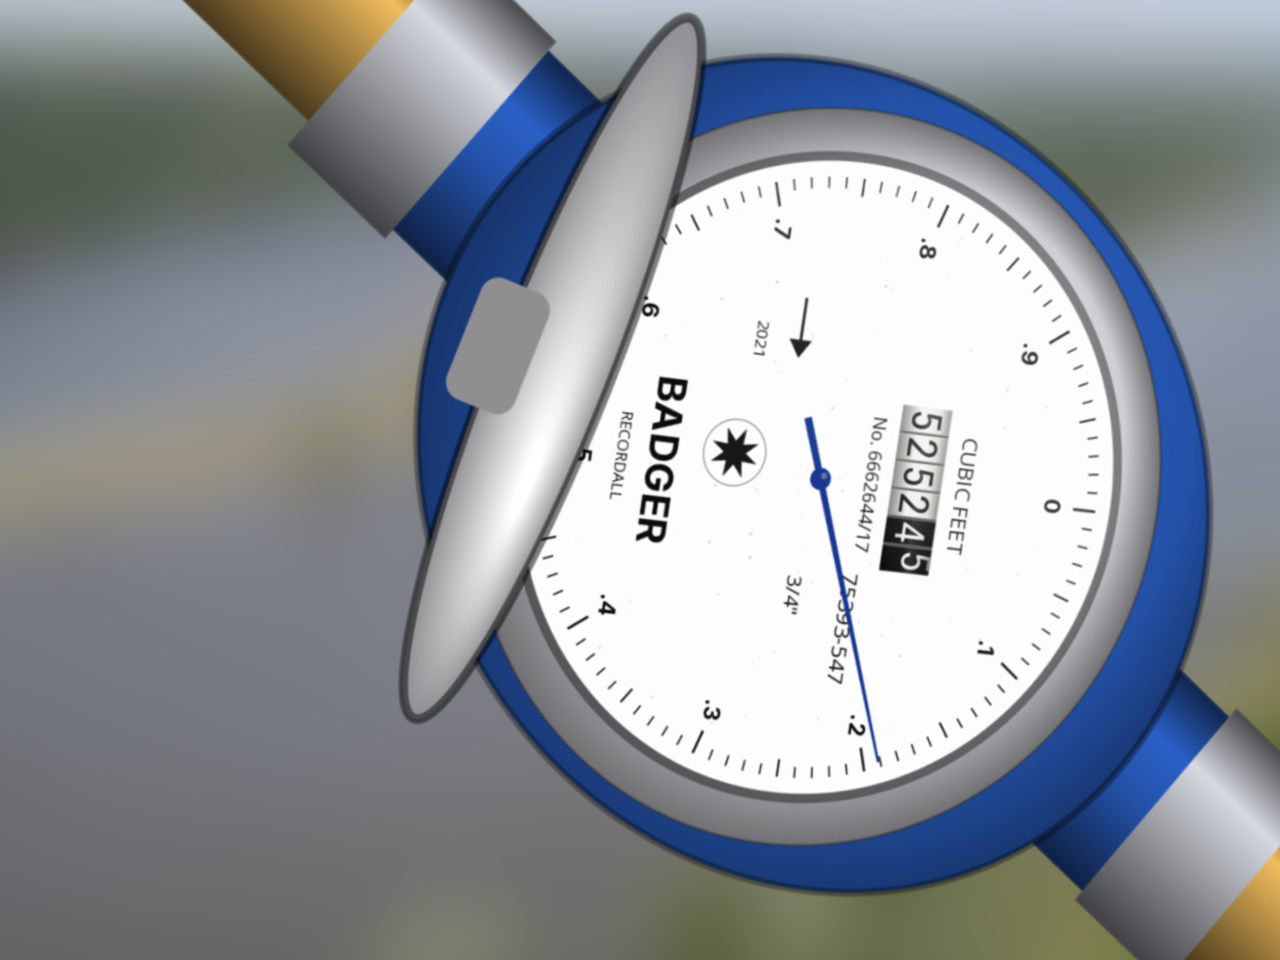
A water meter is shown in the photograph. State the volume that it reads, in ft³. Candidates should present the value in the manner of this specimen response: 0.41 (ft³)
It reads 525245.19 (ft³)
